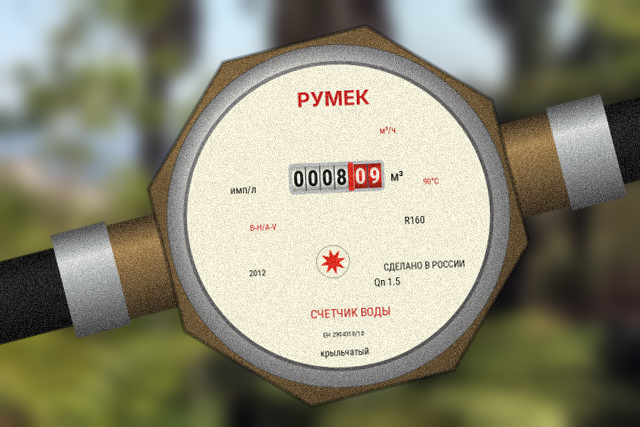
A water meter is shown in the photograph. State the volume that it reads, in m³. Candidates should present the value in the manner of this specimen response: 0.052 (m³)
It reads 8.09 (m³)
